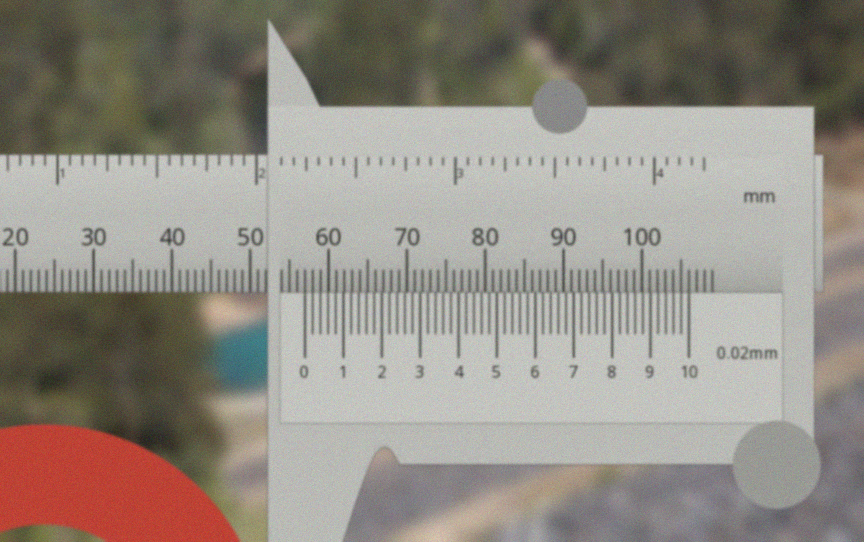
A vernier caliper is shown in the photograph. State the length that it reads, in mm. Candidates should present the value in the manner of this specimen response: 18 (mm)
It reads 57.0 (mm)
